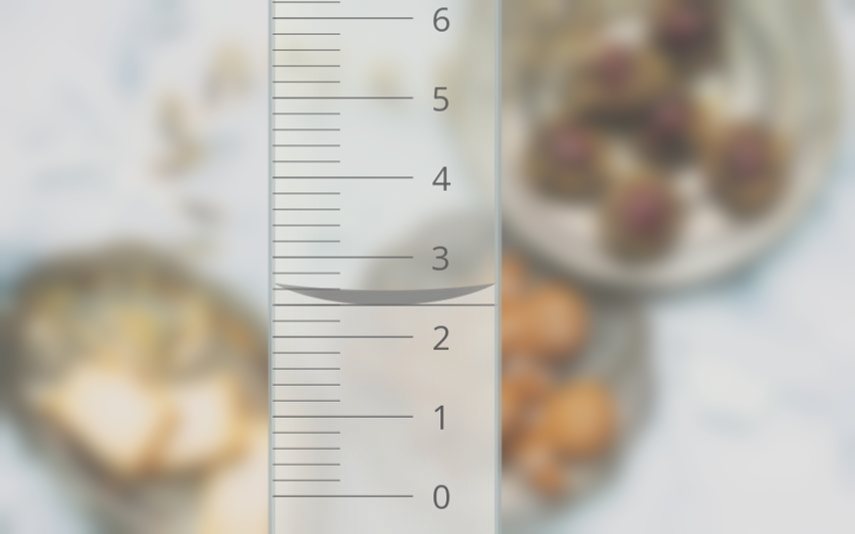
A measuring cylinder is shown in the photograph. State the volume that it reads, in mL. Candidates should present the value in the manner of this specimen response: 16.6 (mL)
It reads 2.4 (mL)
